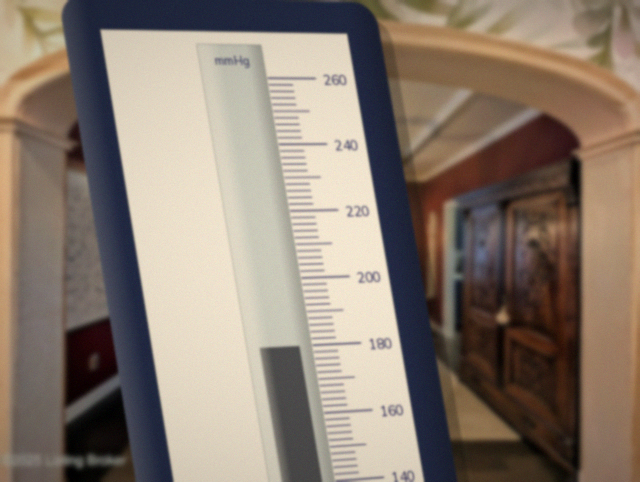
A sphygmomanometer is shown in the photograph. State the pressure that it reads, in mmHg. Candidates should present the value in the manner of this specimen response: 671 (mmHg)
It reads 180 (mmHg)
